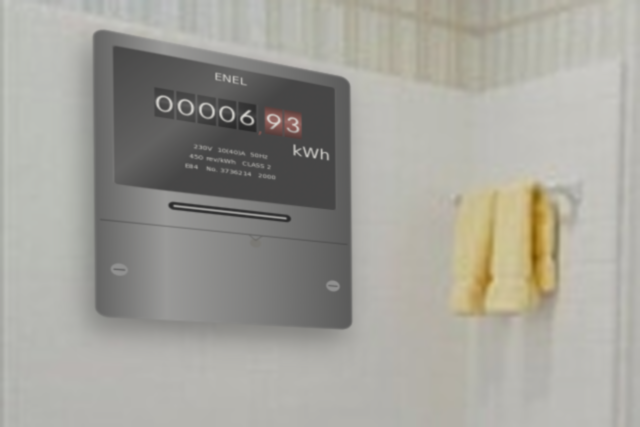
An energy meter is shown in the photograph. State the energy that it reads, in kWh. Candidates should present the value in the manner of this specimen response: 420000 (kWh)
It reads 6.93 (kWh)
